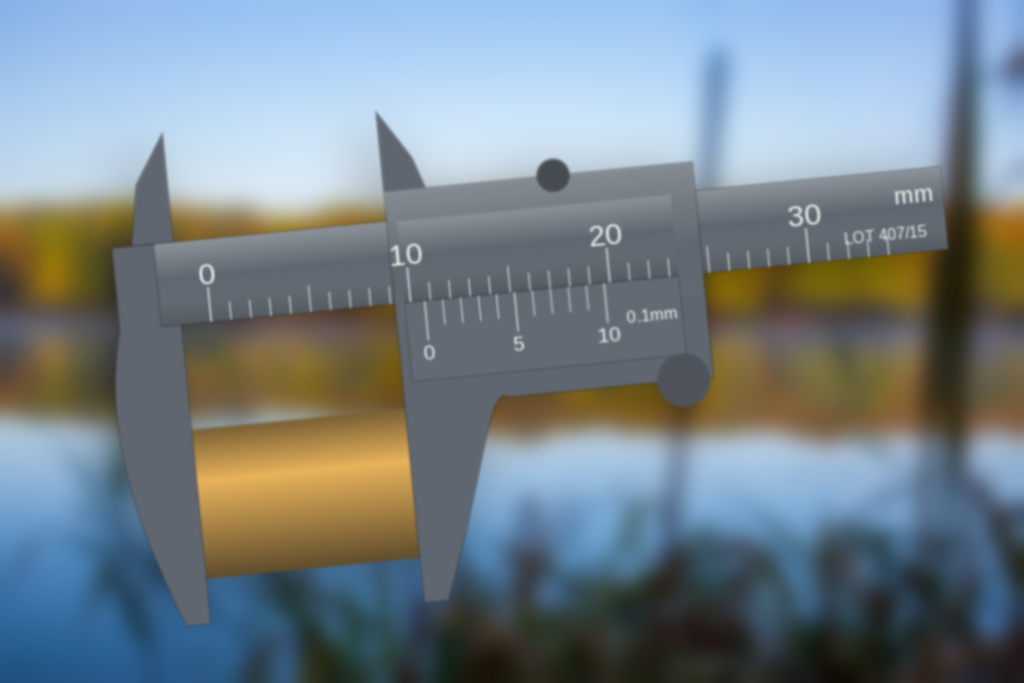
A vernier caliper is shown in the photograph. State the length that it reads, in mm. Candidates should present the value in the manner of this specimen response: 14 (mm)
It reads 10.7 (mm)
